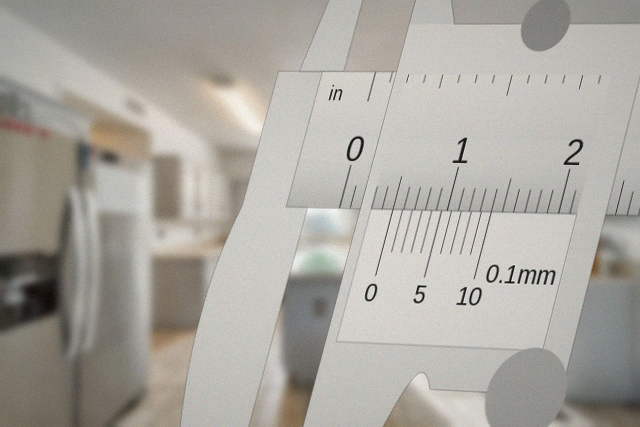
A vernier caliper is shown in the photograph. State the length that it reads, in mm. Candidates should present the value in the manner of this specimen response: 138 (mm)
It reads 5.0 (mm)
